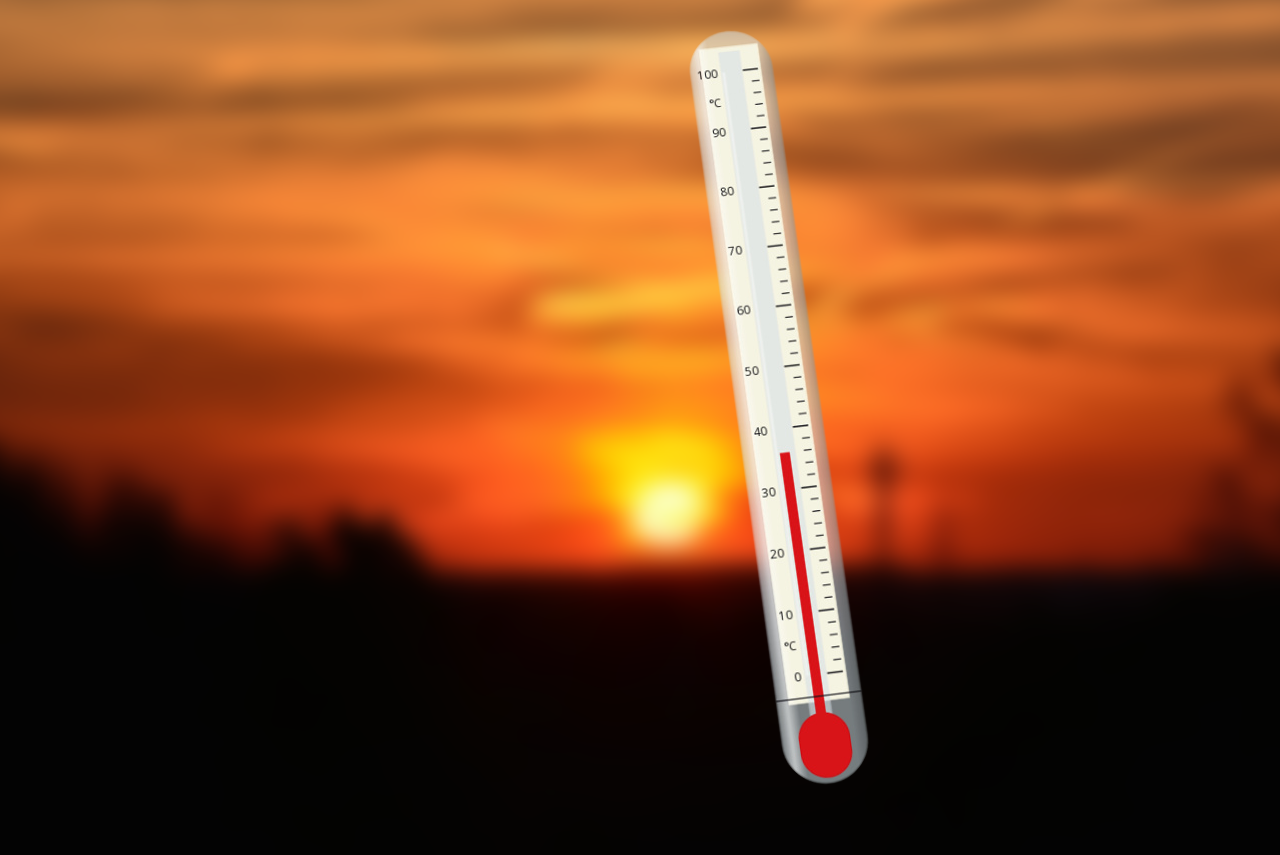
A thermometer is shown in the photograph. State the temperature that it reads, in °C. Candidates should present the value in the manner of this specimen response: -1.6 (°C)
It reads 36 (°C)
